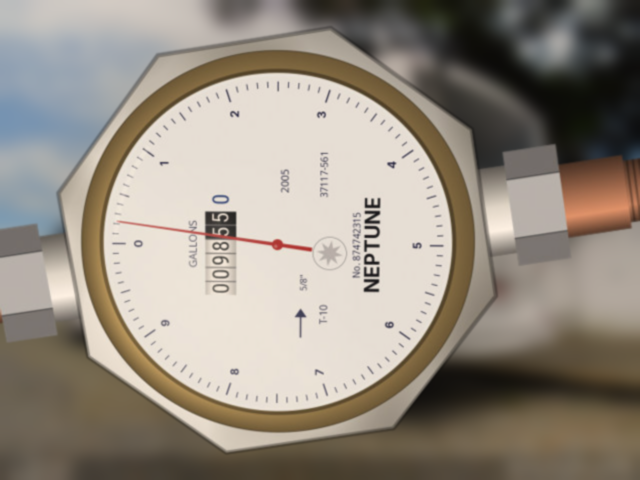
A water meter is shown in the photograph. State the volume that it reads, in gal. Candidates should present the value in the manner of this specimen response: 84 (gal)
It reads 98550.2 (gal)
